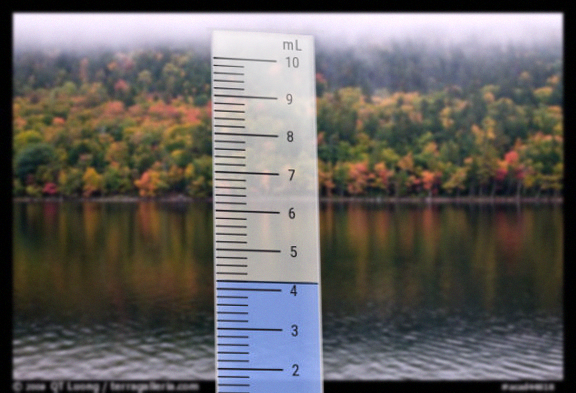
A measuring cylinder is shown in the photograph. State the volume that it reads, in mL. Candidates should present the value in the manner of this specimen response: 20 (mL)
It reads 4.2 (mL)
